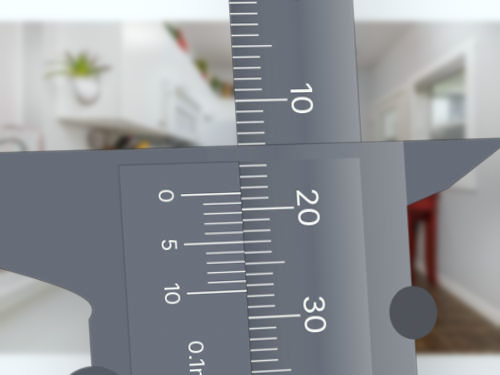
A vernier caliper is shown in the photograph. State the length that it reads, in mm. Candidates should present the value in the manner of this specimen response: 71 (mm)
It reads 18.5 (mm)
